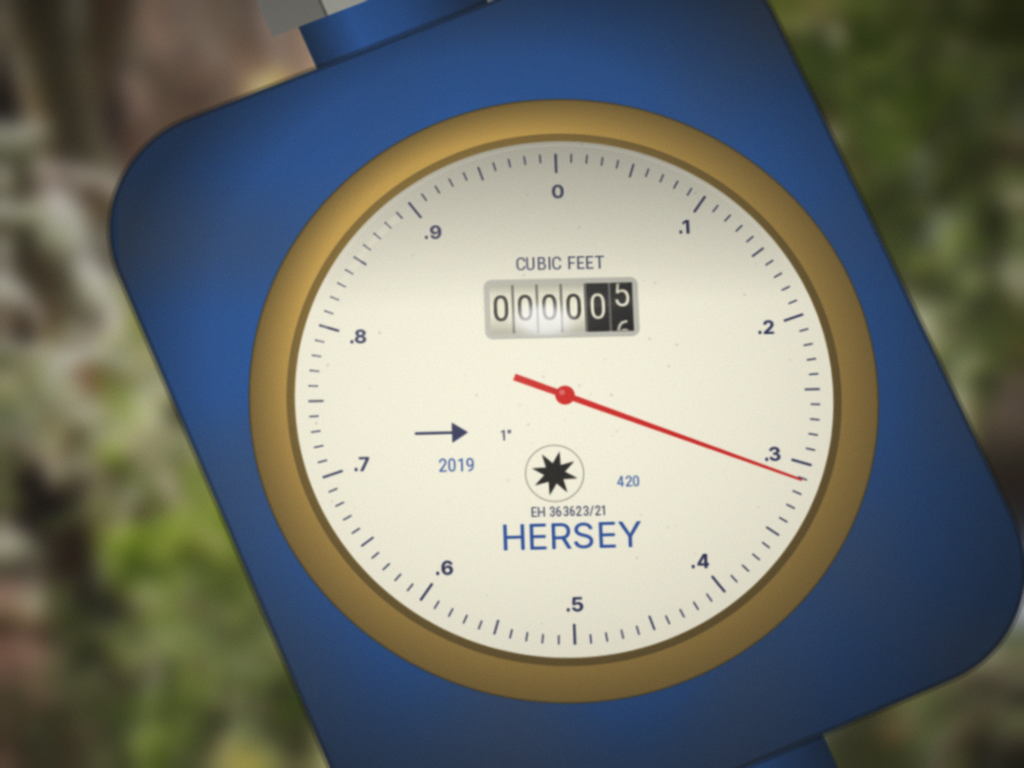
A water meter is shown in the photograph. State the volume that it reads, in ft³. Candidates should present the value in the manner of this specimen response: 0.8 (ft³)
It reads 5.31 (ft³)
